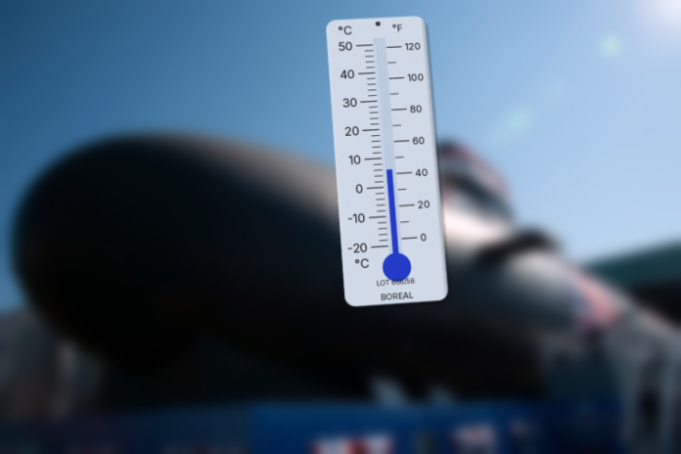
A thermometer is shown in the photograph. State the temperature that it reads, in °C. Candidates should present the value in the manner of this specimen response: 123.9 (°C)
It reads 6 (°C)
